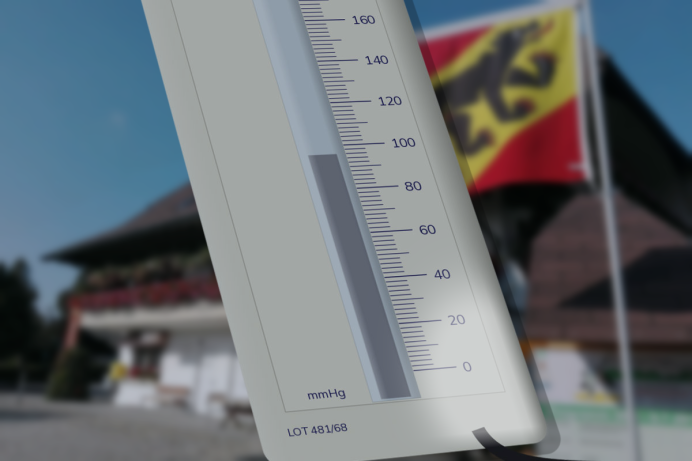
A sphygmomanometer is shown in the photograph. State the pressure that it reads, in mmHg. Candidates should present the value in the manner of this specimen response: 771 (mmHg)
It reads 96 (mmHg)
